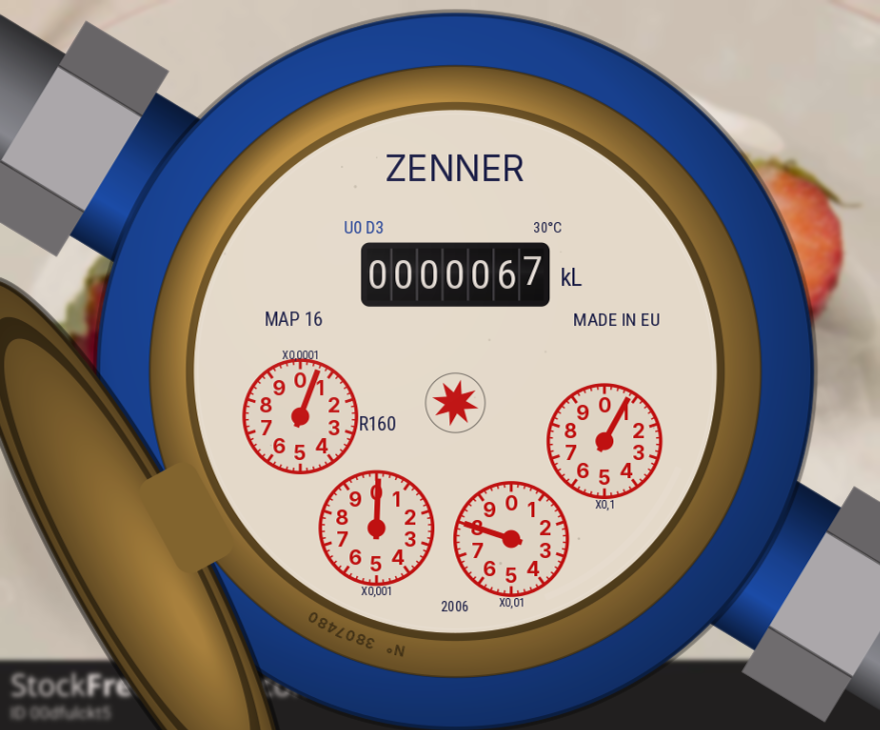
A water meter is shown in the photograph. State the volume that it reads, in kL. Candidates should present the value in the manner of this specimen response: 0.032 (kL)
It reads 67.0800 (kL)
